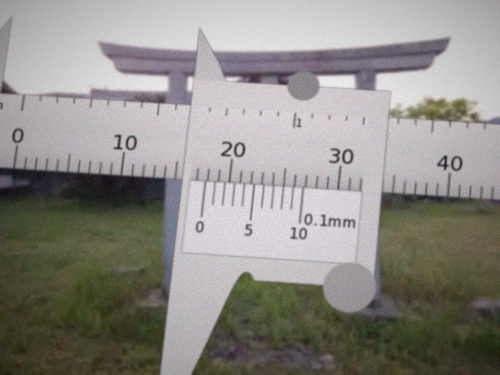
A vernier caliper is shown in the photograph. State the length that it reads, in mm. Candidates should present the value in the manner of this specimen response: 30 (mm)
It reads 17.8 (mm)
